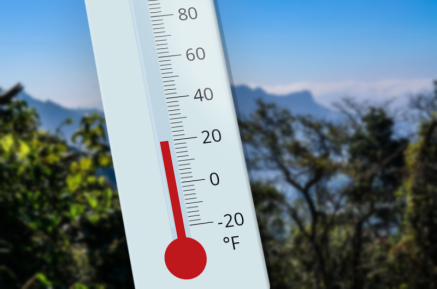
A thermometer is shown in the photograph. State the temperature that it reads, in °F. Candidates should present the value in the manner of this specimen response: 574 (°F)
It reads 20 (°F)
